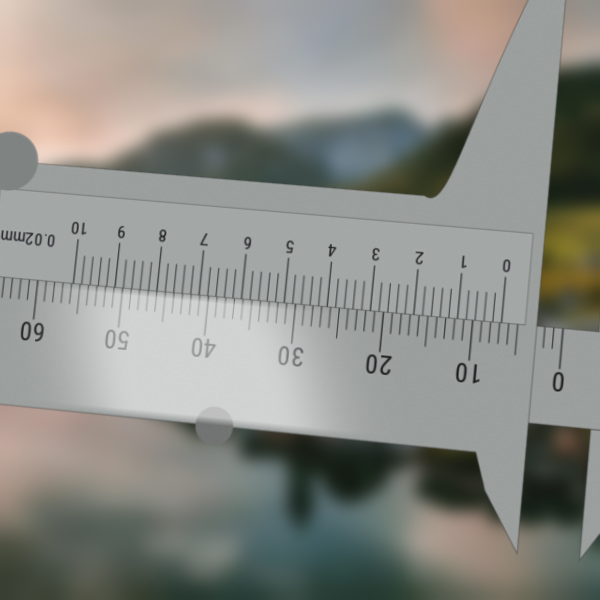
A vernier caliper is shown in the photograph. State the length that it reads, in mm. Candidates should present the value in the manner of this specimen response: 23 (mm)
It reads 6.8 (mm)
